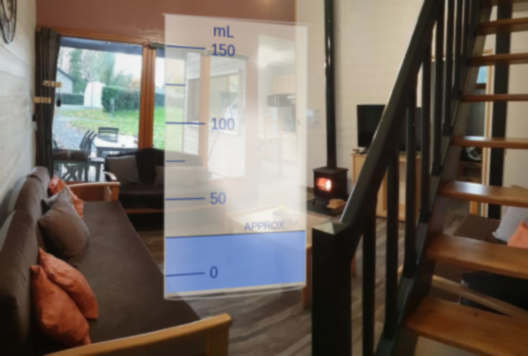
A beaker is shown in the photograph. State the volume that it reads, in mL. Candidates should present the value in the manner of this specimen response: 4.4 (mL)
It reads 25 (mL)
